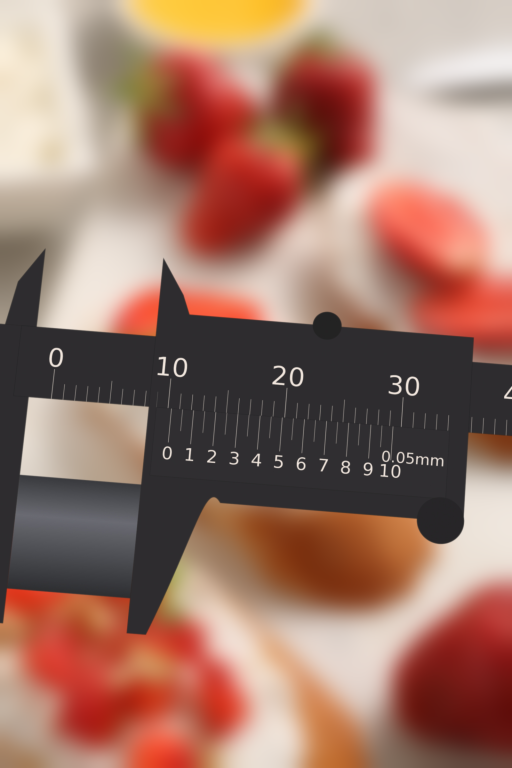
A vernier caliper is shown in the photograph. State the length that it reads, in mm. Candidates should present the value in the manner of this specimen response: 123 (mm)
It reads 10.3 (mm)
